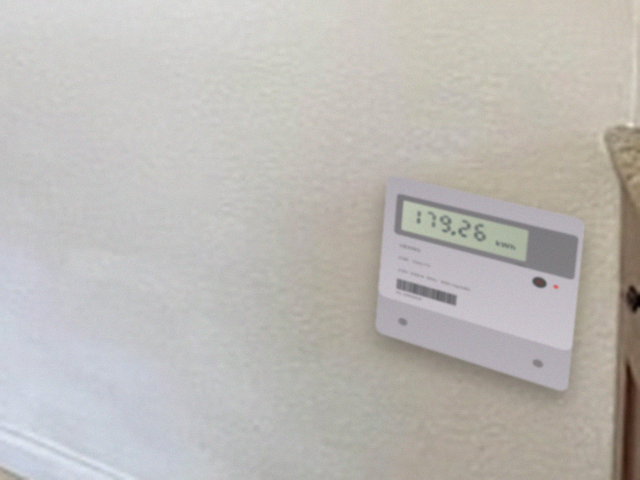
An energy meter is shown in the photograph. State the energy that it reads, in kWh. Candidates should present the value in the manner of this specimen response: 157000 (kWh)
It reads 179.26 (kWh)
